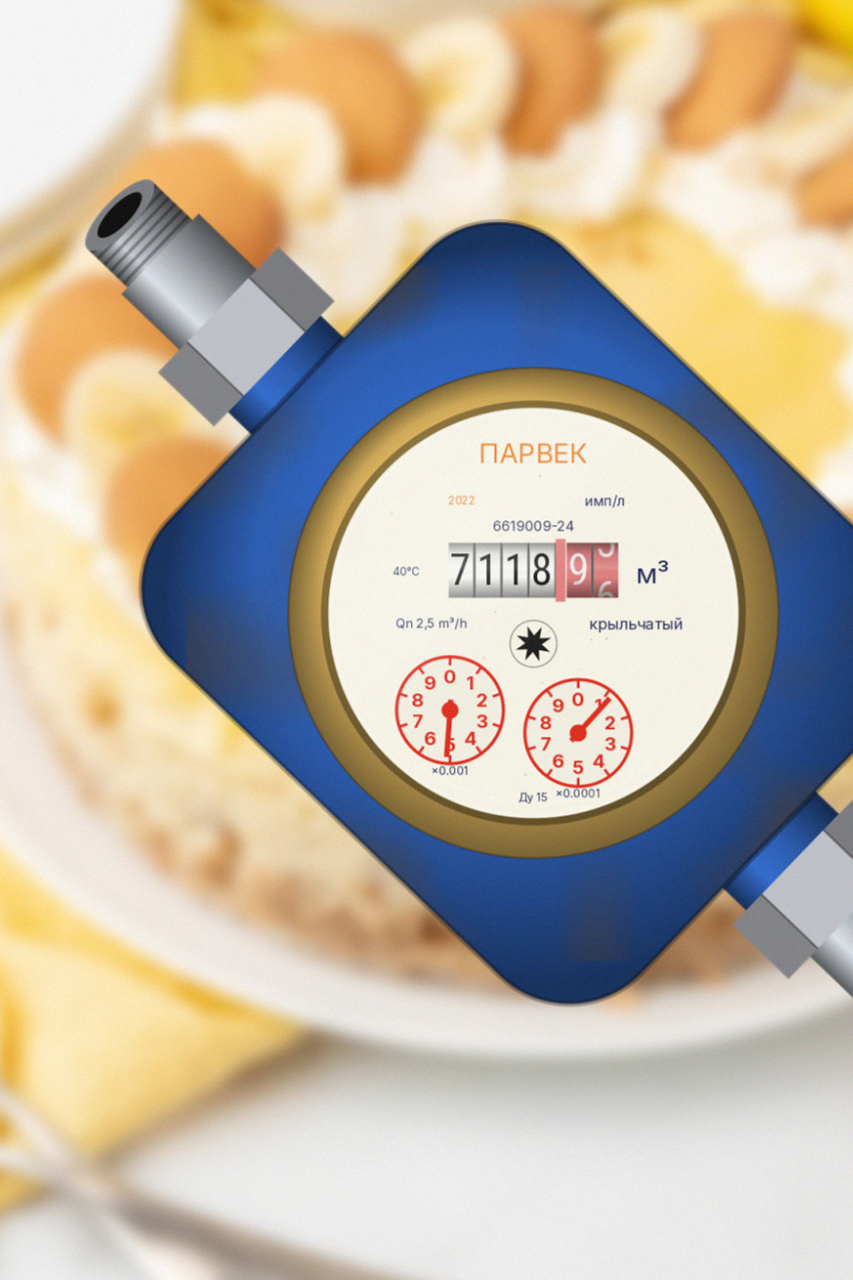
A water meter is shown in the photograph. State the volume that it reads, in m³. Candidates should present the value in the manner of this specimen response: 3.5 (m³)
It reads 7118.9551 (m³)
